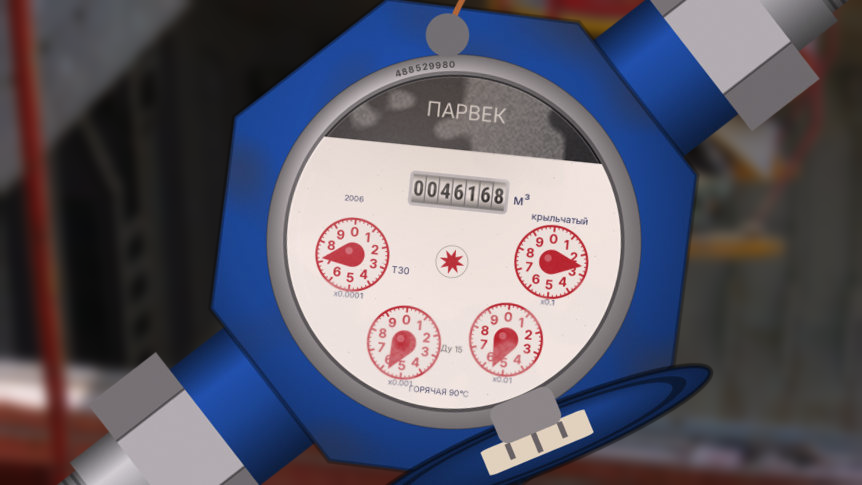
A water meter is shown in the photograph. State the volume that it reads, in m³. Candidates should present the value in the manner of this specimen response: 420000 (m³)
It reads 46168.2557 (m³)
